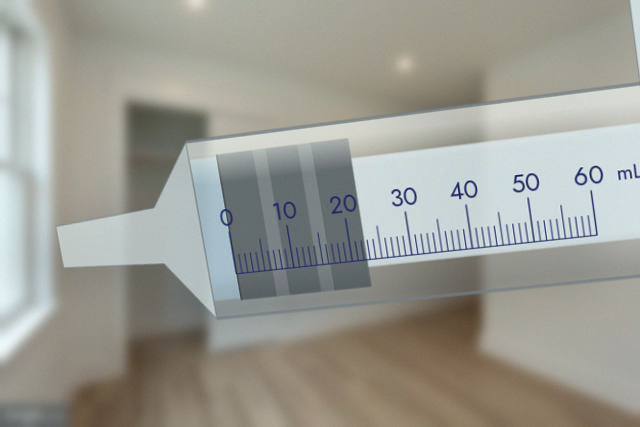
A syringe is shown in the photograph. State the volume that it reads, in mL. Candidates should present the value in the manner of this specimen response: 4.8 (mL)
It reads 0 (mL)
